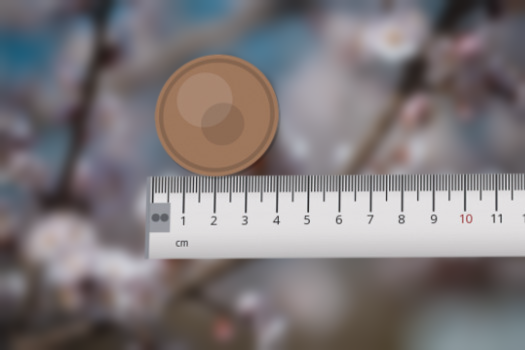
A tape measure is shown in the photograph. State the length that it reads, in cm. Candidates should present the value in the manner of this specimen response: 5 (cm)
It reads 4 (cm)
